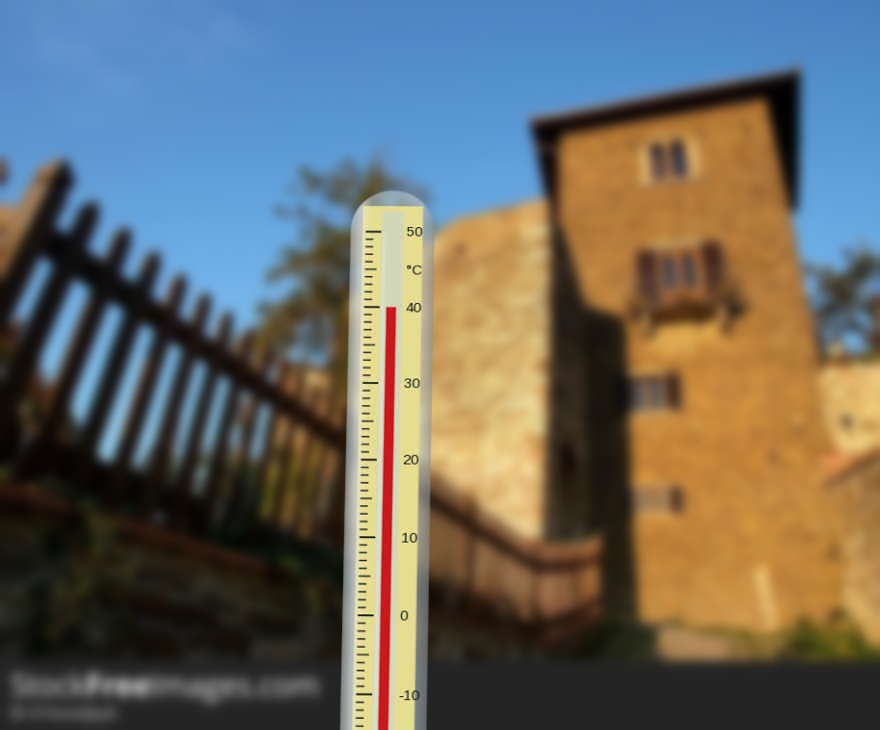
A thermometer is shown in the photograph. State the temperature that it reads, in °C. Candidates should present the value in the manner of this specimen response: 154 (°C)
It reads 40 (°C)
